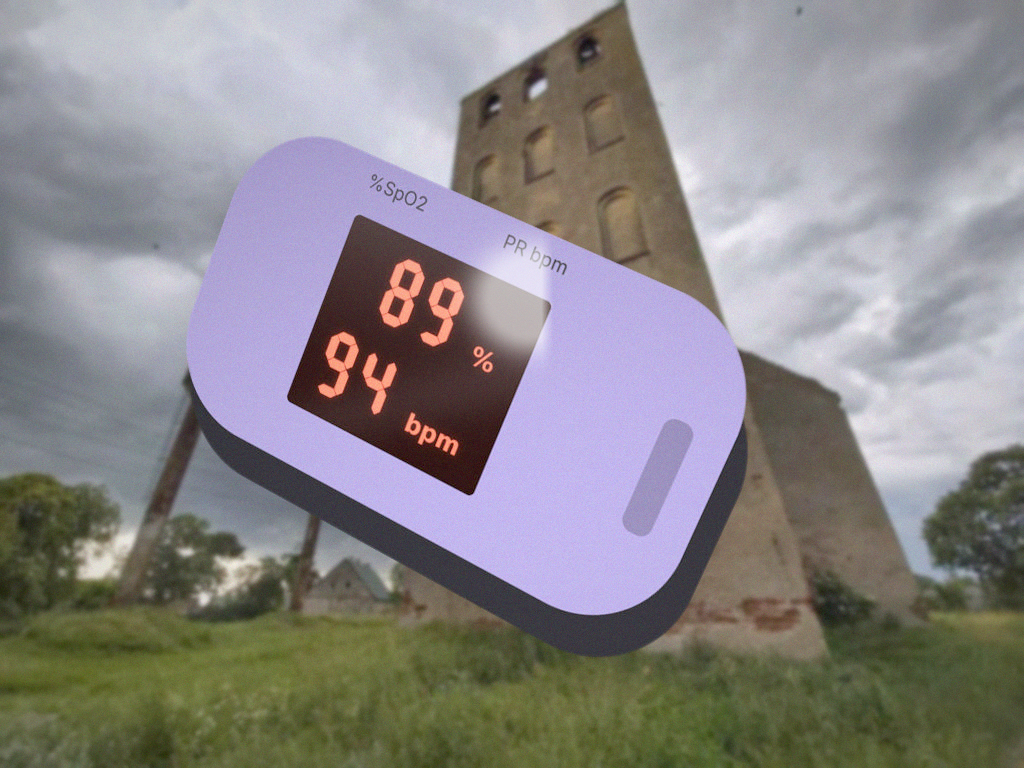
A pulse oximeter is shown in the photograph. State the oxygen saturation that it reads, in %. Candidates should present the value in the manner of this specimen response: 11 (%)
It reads 89 (%)
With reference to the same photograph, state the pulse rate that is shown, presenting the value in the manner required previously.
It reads 94 (bpm)
